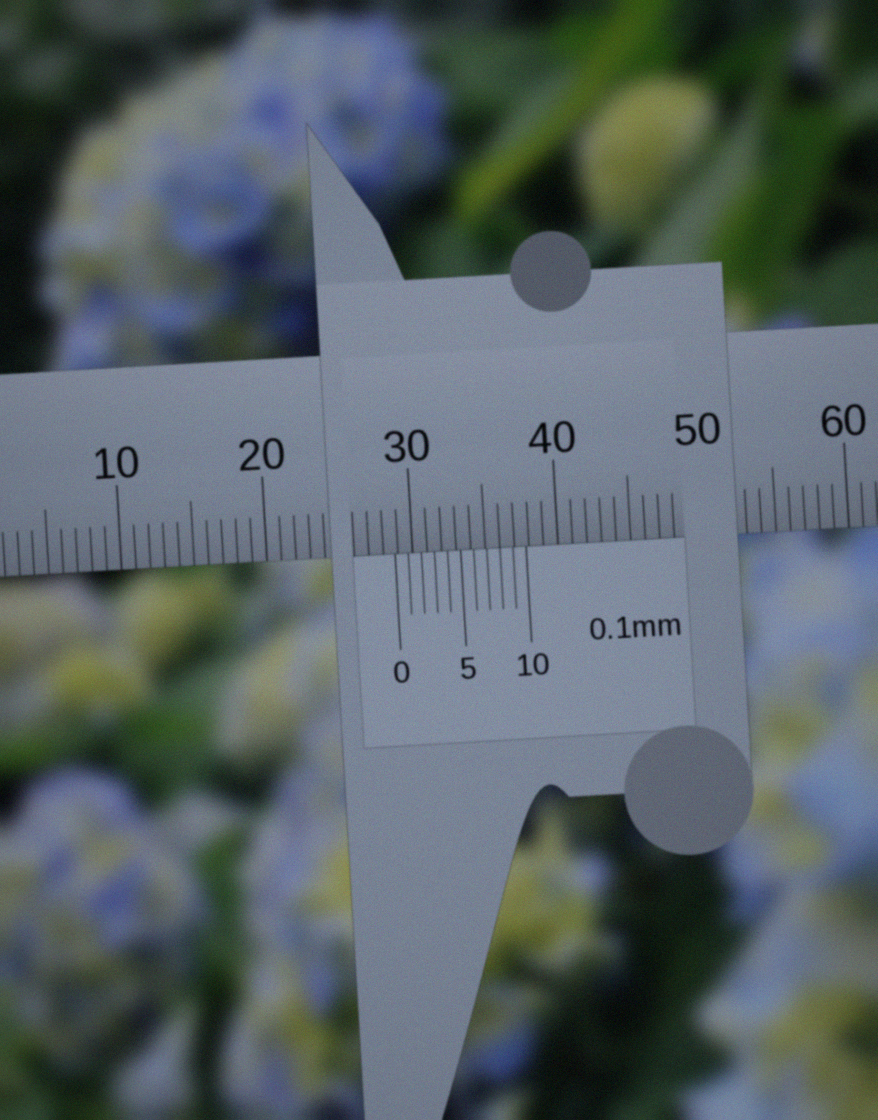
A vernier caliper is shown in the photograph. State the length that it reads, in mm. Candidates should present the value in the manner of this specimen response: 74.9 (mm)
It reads 28.8 (mm)
